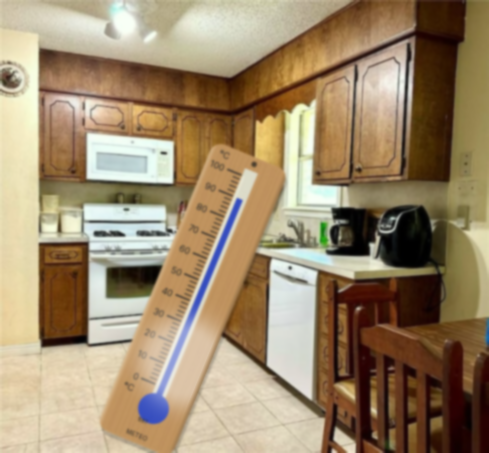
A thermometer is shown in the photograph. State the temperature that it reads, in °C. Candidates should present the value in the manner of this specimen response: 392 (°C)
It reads 90 (°C)
